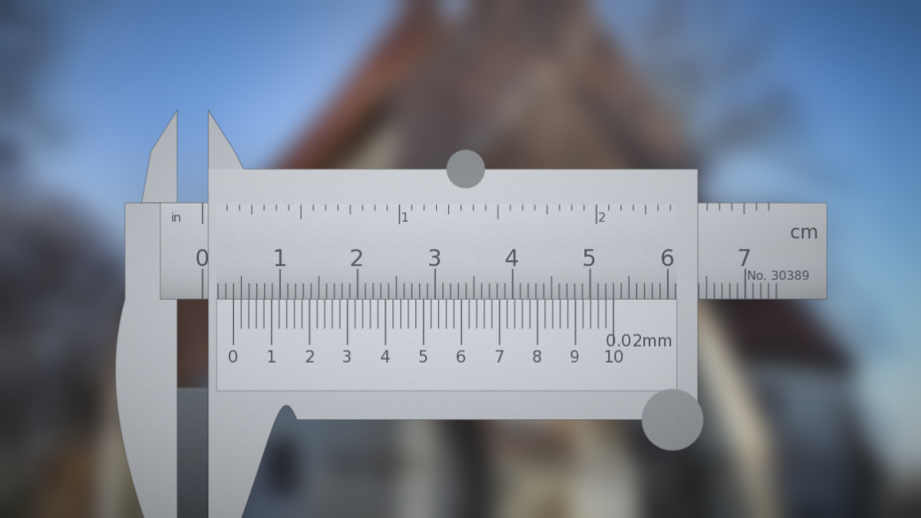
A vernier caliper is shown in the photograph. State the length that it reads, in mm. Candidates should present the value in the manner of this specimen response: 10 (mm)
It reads 4.0 (mm)
